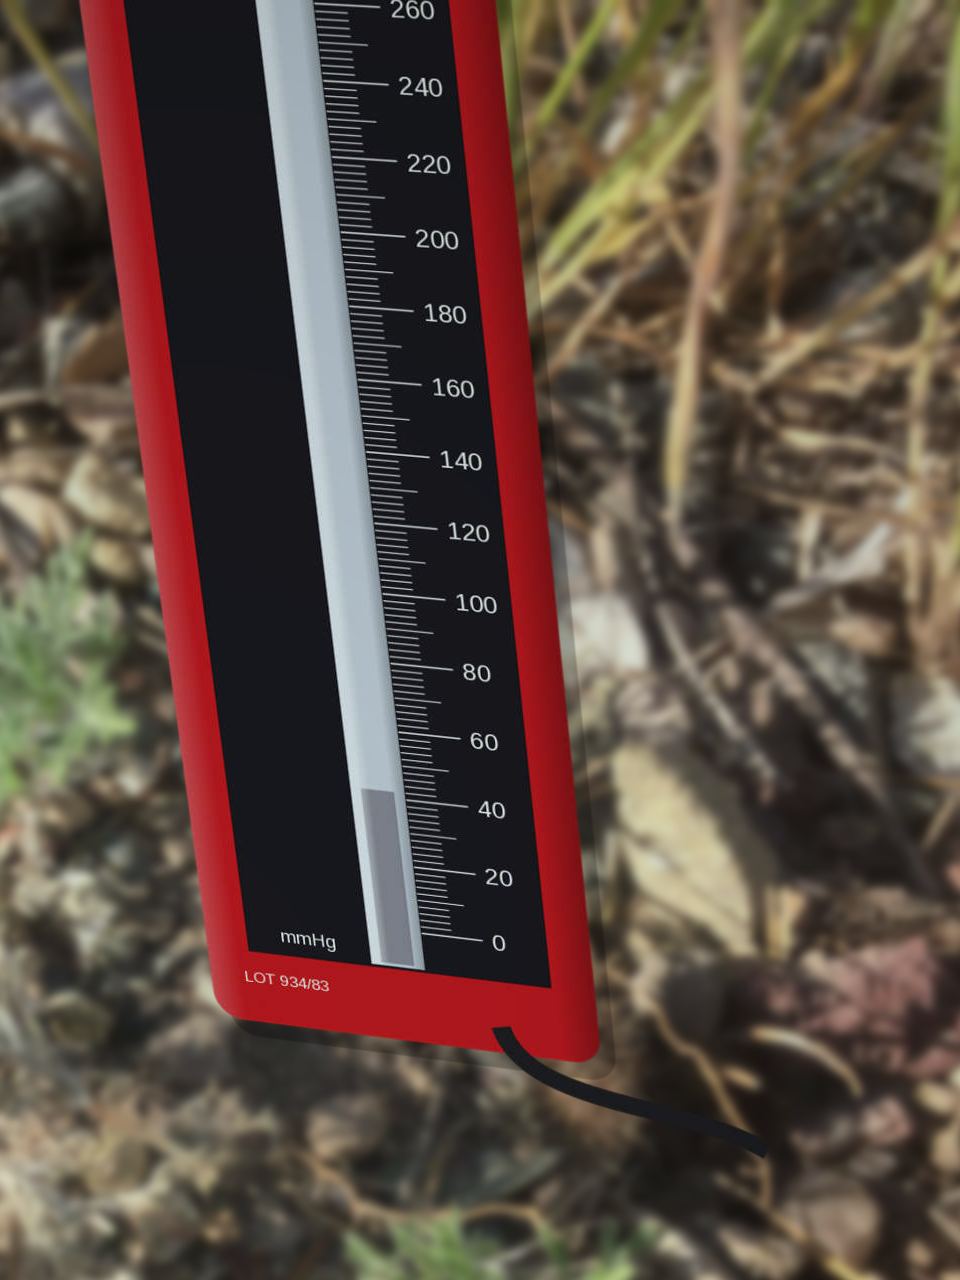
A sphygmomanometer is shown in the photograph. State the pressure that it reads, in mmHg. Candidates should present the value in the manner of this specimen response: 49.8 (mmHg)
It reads 42 (mmHg)
